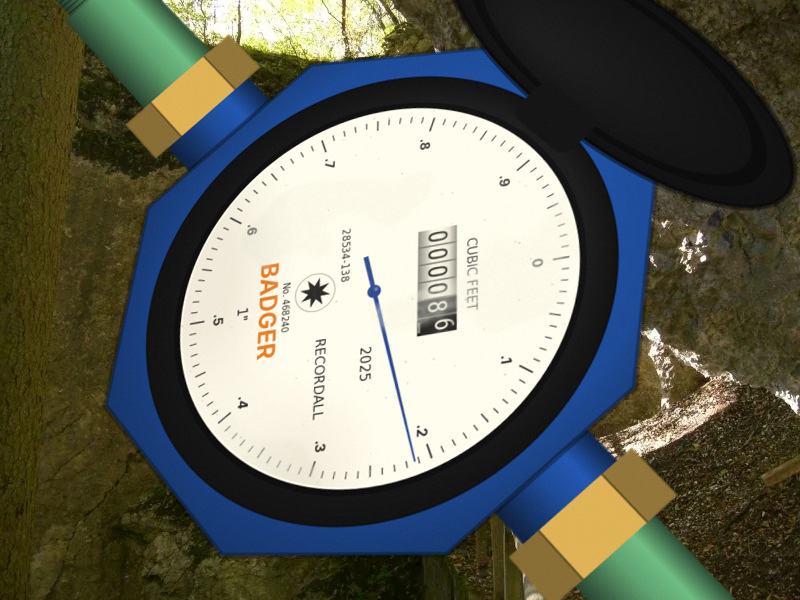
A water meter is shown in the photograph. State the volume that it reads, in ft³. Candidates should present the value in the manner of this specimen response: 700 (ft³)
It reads 86.21 (ft³)
